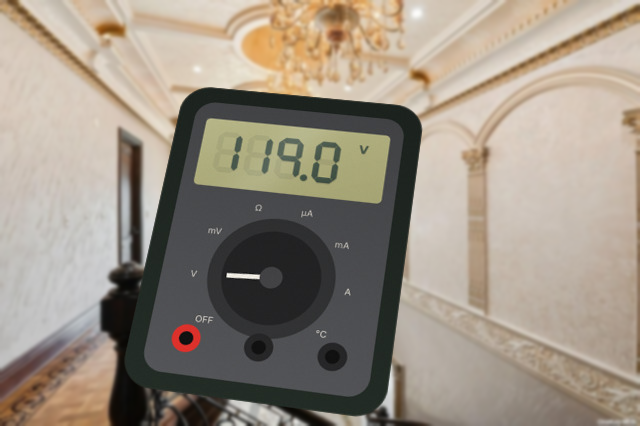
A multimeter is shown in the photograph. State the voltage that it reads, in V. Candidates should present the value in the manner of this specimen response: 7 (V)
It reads 119.0 (V)
